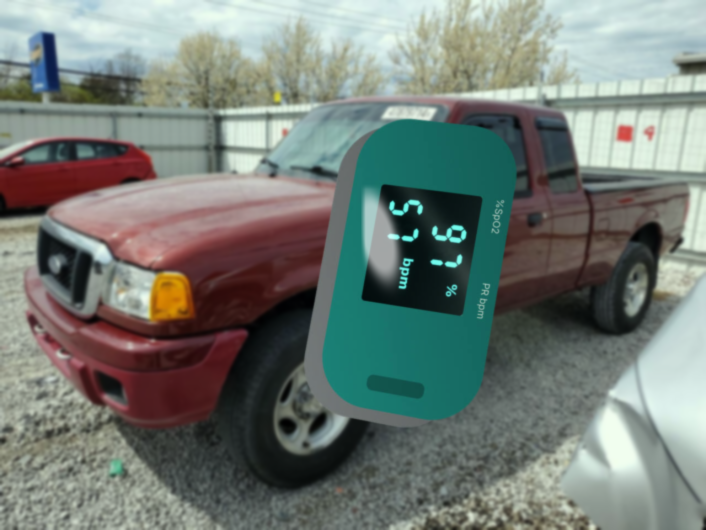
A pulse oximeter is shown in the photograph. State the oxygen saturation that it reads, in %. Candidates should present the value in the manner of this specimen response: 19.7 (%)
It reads 97 (%)
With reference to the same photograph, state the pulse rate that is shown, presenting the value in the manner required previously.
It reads 57 (bpm)
